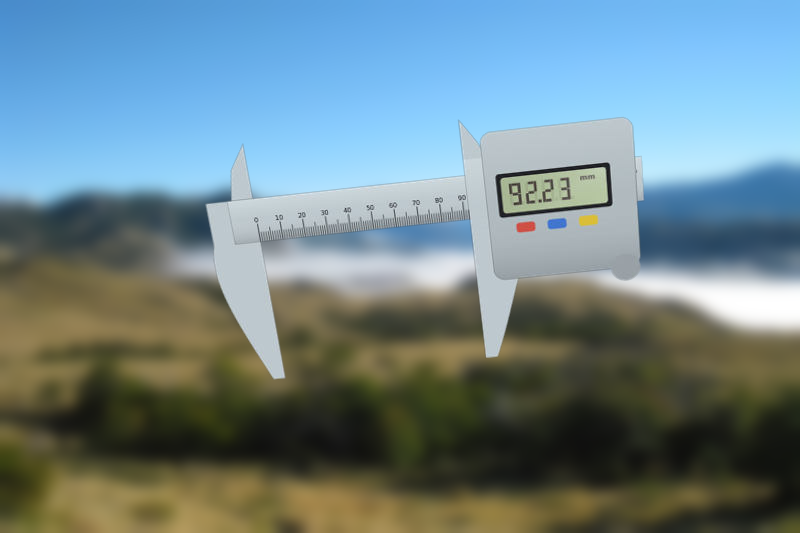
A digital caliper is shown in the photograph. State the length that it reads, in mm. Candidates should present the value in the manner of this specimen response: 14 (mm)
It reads 92.23 (mm)
